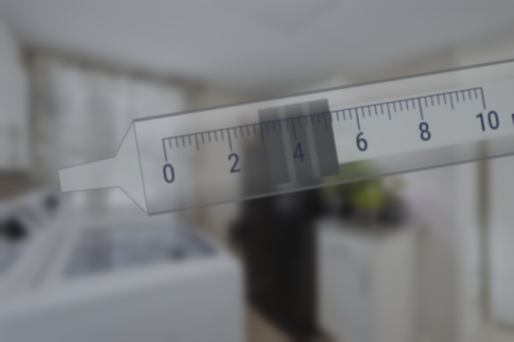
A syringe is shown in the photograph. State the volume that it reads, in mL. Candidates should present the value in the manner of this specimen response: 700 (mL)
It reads 3 (mL)
